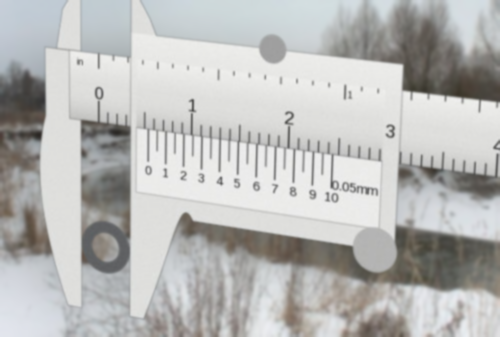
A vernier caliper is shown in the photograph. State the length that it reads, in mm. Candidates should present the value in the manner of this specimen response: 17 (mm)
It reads 5.4 (mm)
